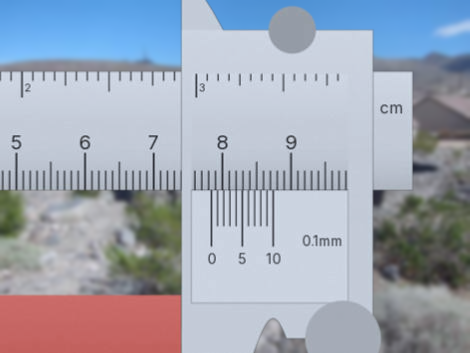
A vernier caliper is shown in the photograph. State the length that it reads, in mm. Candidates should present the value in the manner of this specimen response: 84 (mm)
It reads 78.4 (mm)
